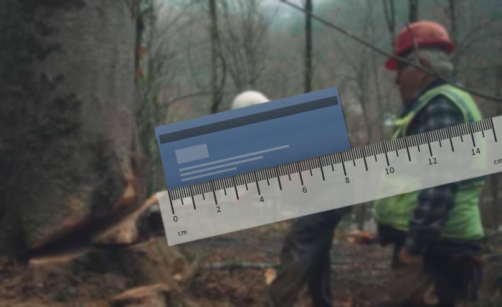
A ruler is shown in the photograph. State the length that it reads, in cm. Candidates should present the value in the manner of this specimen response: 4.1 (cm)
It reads 8.5 (cm)
